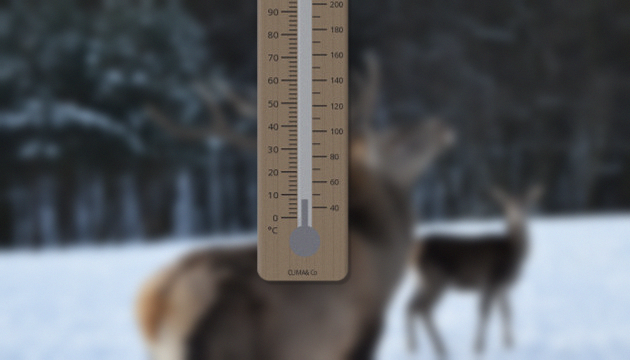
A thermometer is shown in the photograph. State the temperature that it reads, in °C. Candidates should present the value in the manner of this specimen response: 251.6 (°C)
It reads 8 (°C)
